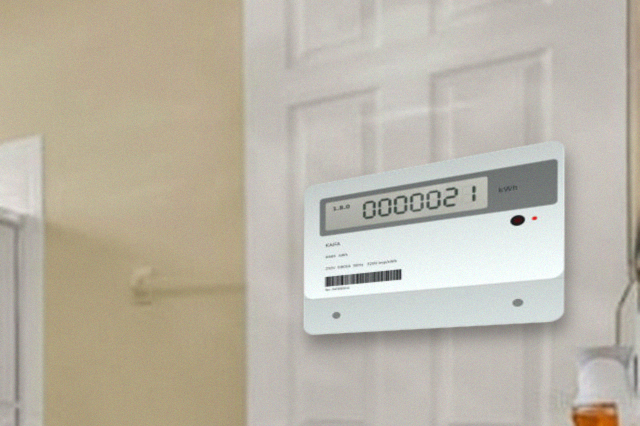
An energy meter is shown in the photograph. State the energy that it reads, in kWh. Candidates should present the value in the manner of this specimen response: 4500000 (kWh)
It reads 21 (kWh)
